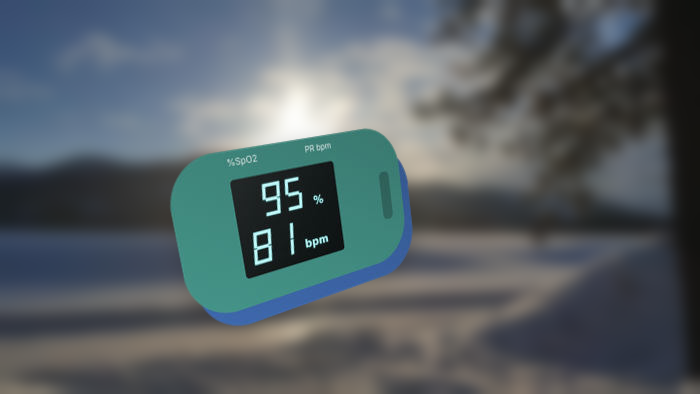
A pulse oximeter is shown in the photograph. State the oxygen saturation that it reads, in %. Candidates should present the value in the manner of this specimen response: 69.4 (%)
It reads 95 (%)
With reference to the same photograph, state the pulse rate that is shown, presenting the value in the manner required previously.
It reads 81 (bpm)
